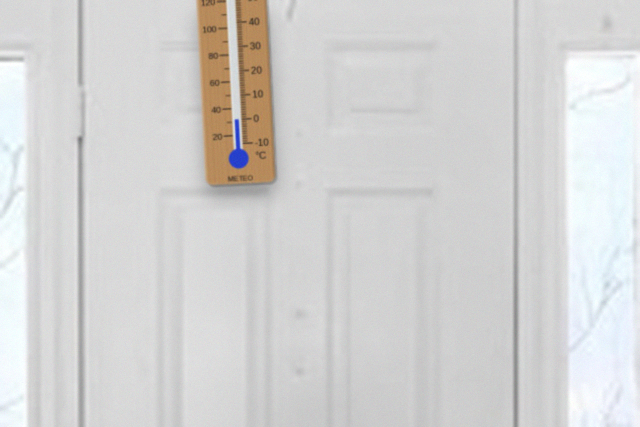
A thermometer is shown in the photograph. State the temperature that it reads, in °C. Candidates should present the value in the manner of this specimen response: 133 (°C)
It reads 0 (°C)
